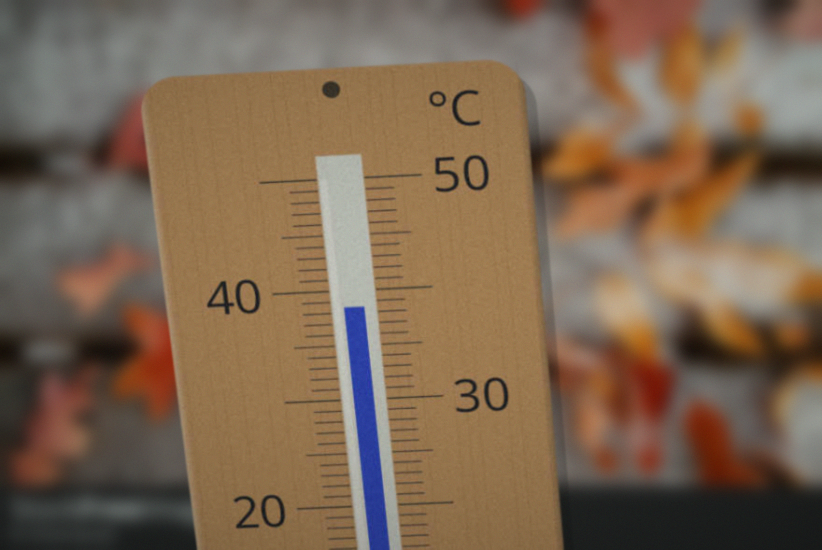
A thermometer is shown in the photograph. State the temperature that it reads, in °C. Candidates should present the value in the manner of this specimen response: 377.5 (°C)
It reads 38.5 (°C)
